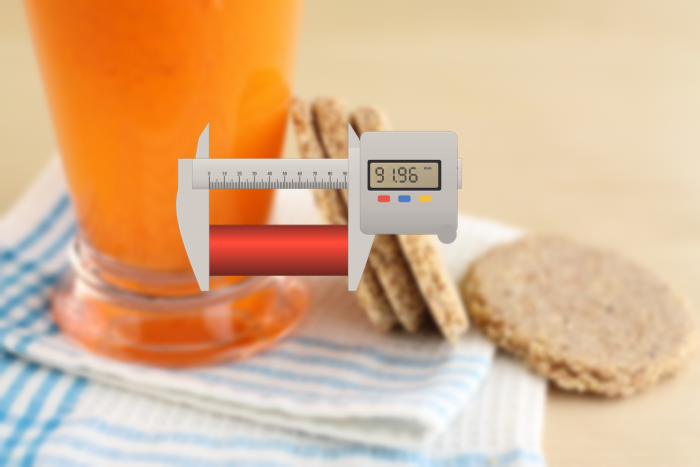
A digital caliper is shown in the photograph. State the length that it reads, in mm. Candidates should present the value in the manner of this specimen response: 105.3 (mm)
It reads 91.96 (mm)
